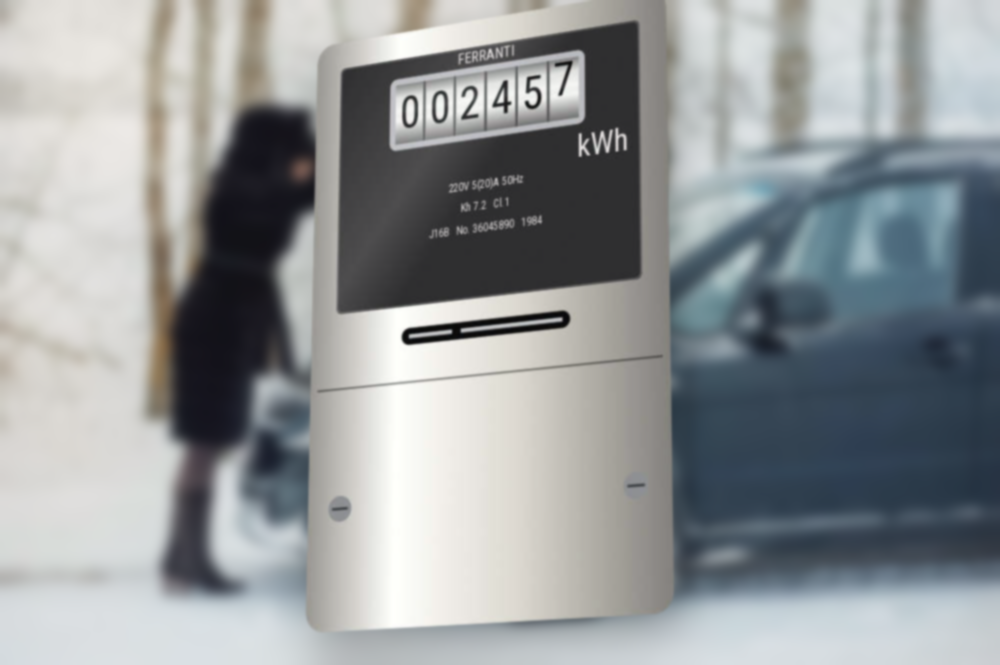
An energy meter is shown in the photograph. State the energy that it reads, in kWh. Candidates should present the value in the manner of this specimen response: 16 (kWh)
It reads 2457 (kWh)
